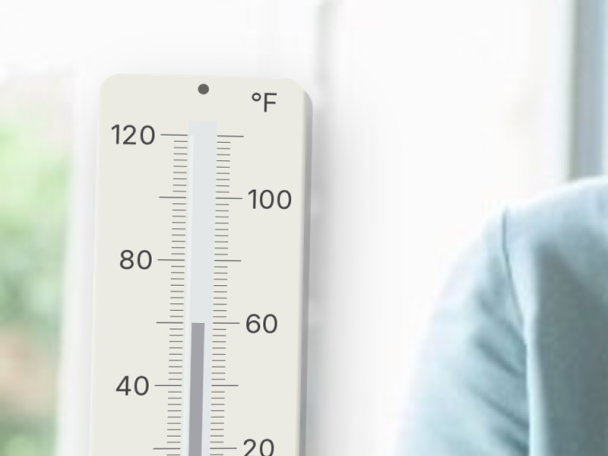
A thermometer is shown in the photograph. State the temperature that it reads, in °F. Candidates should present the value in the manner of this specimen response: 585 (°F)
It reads 60 (°F)
